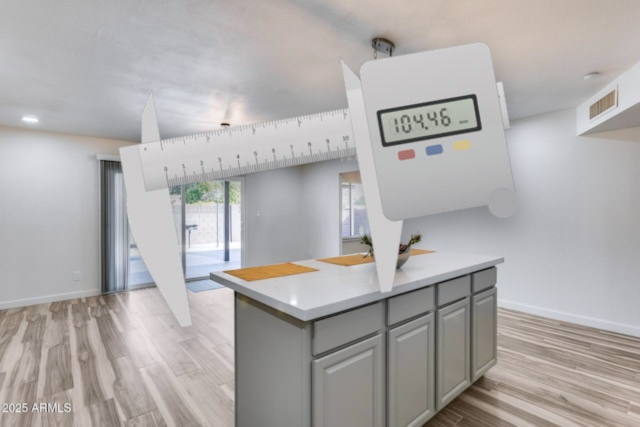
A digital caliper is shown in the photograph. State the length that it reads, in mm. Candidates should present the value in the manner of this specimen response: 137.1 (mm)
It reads 104.46 (mm)
